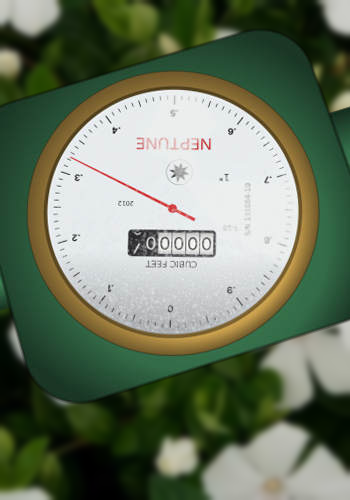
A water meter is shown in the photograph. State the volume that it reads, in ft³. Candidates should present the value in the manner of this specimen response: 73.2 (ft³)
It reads 7.32 (ft³)
